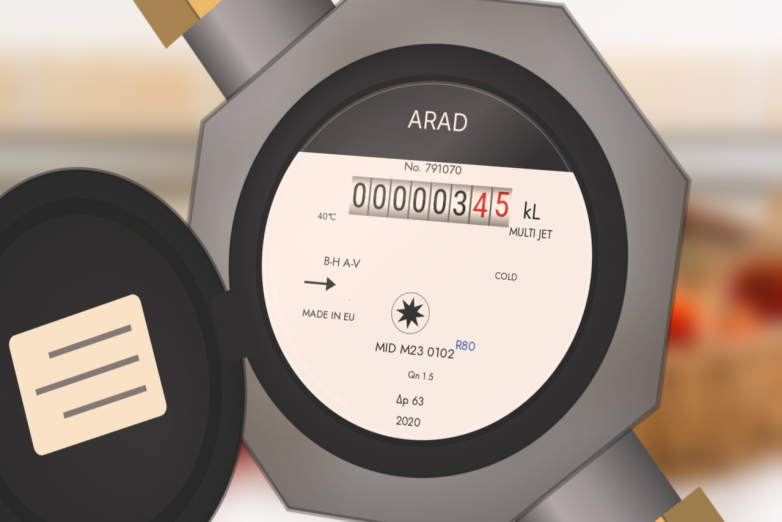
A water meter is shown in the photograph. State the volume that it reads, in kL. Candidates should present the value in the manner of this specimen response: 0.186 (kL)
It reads 3.45 (kL)
